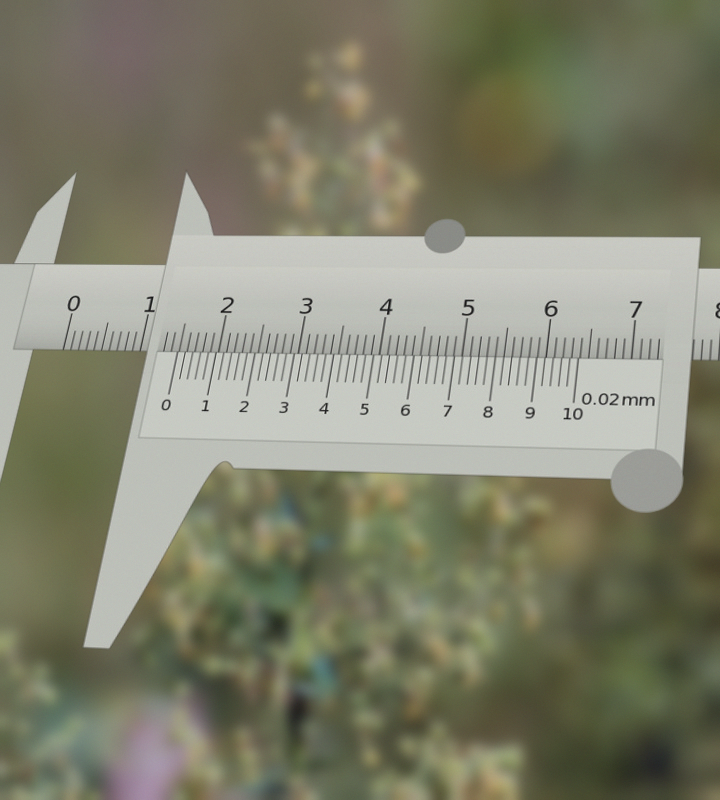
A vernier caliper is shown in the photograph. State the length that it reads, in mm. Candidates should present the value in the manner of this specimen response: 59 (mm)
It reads 14.8 (mm)
